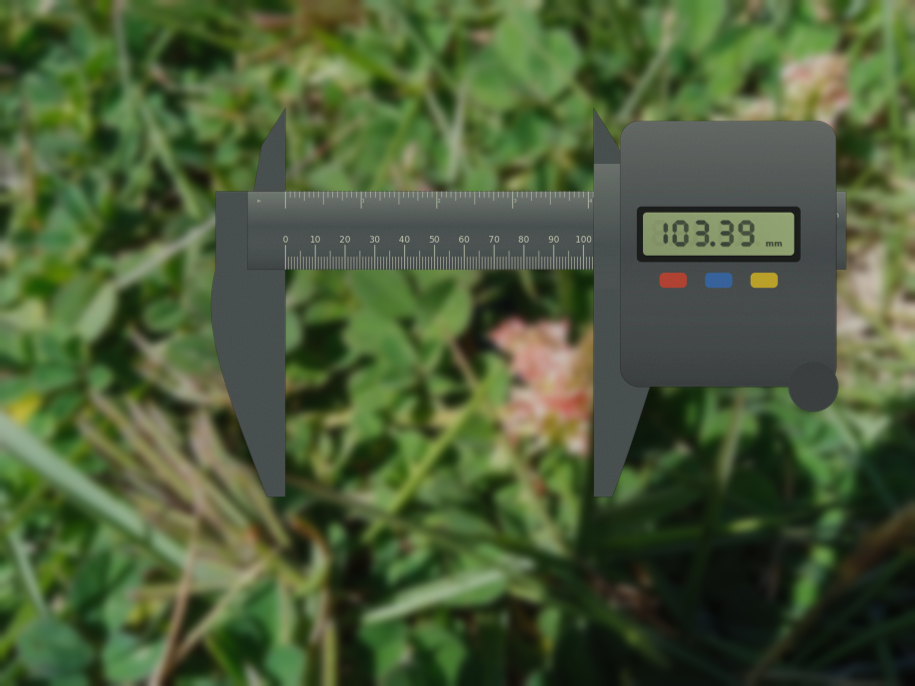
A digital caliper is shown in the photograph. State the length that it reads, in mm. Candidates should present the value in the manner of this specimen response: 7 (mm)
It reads 103.39 (mm)
